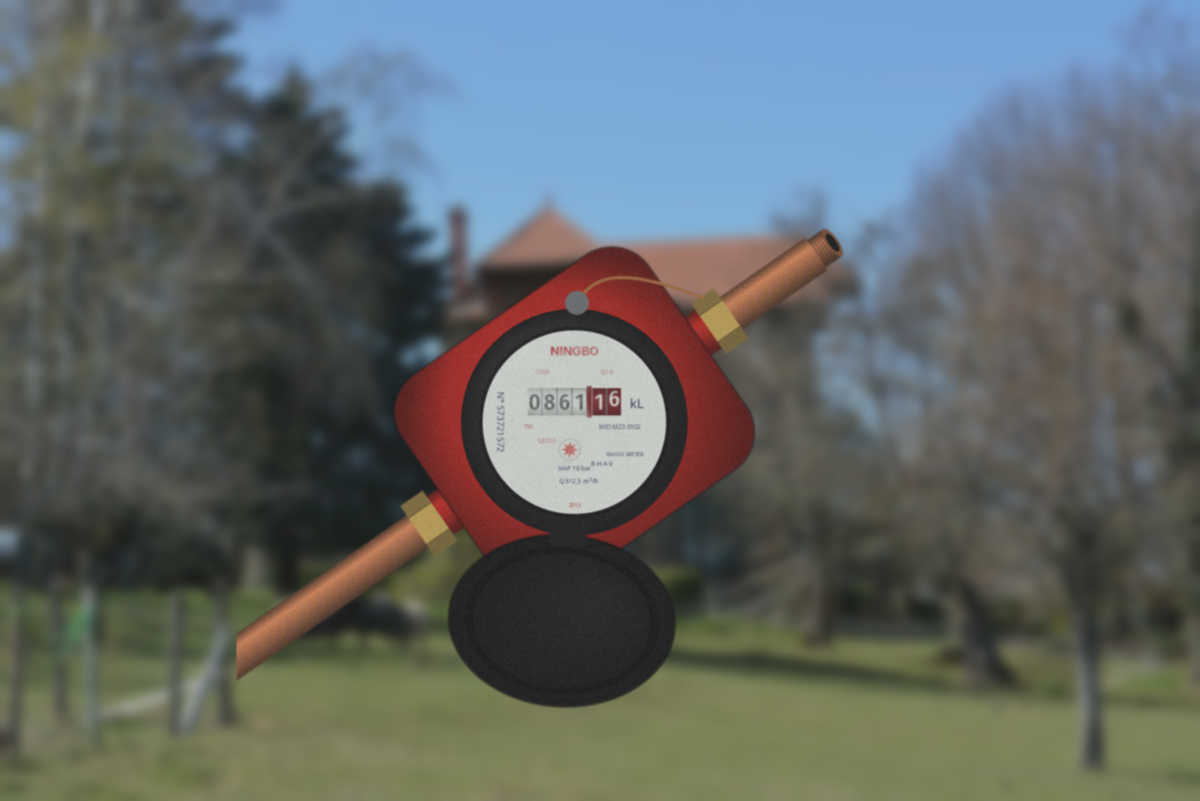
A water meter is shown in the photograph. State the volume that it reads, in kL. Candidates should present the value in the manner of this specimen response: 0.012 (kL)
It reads 861.16 (kL)
